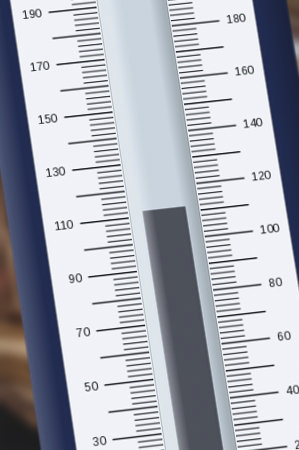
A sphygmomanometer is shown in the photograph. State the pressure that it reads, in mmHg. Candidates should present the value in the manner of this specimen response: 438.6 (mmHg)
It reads 112 (mmHg)
